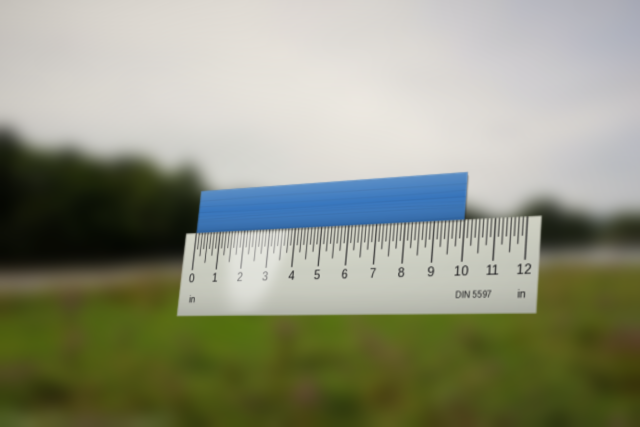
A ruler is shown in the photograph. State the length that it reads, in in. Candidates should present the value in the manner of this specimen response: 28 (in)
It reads 10 (in)
